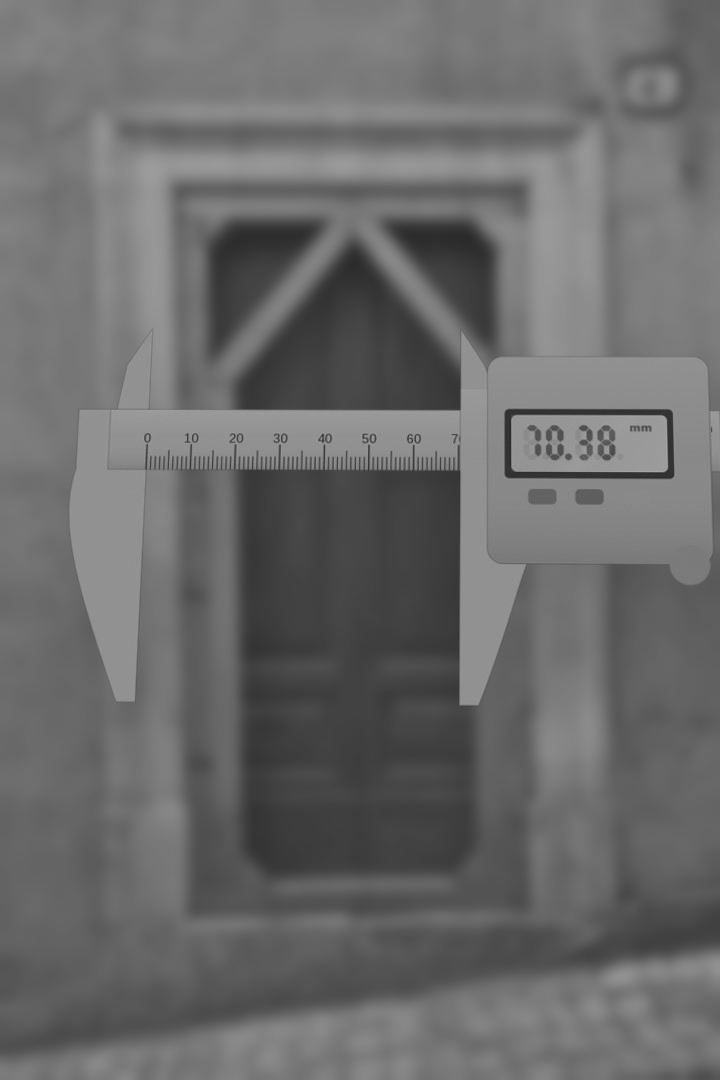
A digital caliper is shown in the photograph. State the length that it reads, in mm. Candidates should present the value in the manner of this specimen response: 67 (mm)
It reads 70.38 (mm)
